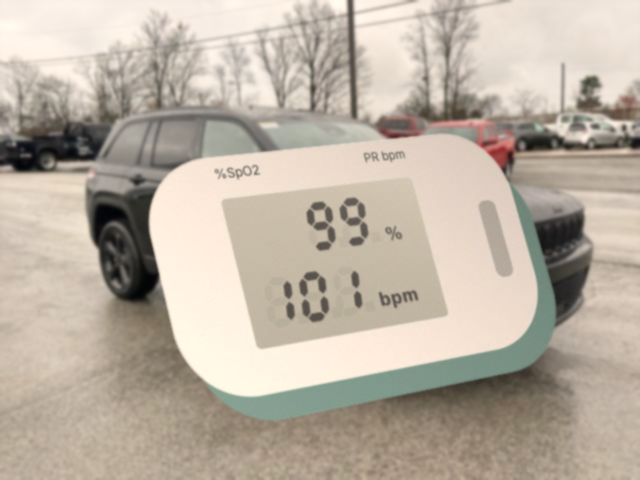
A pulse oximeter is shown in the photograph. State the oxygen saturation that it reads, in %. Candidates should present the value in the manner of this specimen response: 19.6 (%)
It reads 99 (%)
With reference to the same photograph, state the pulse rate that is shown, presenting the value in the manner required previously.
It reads 101 (bpm)
